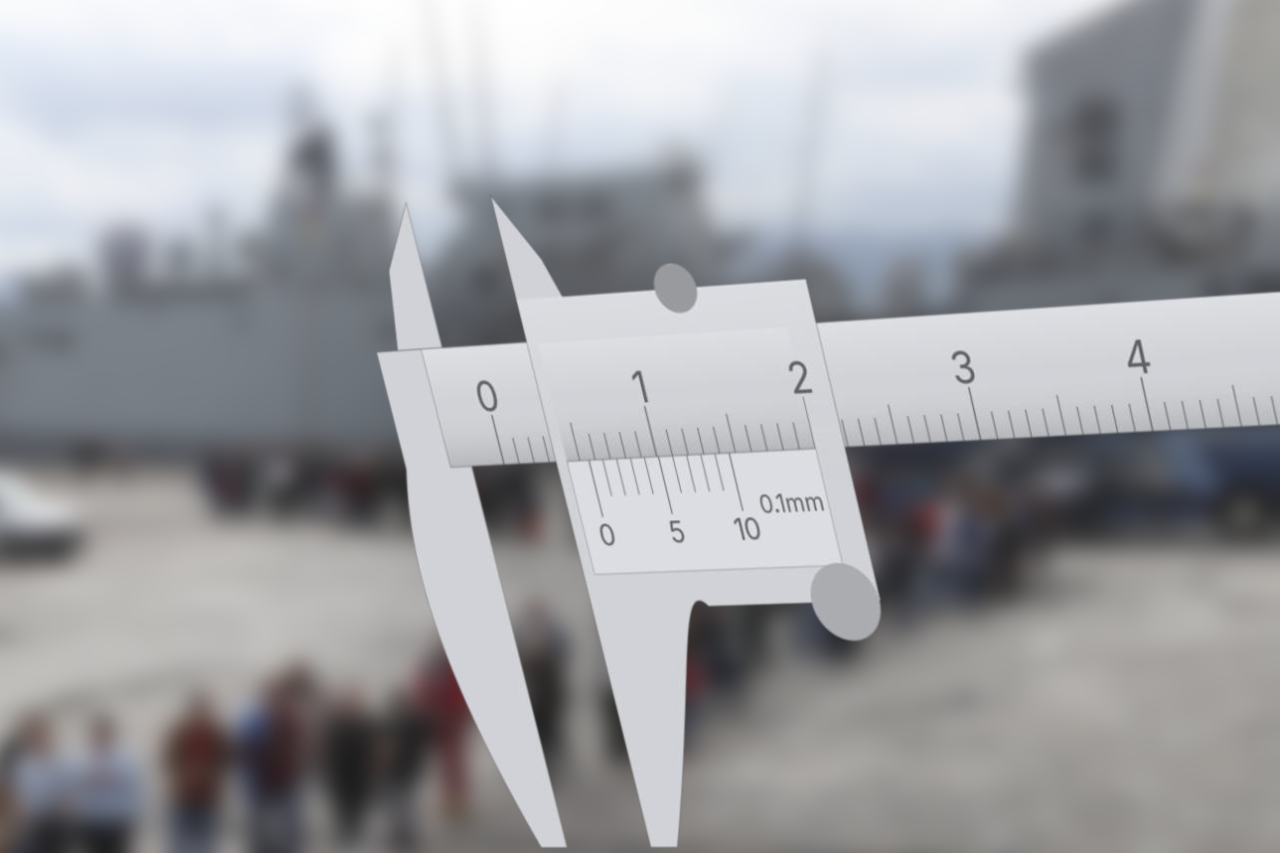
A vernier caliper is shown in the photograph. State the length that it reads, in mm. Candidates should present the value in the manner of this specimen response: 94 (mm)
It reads 5.6 (mm)
